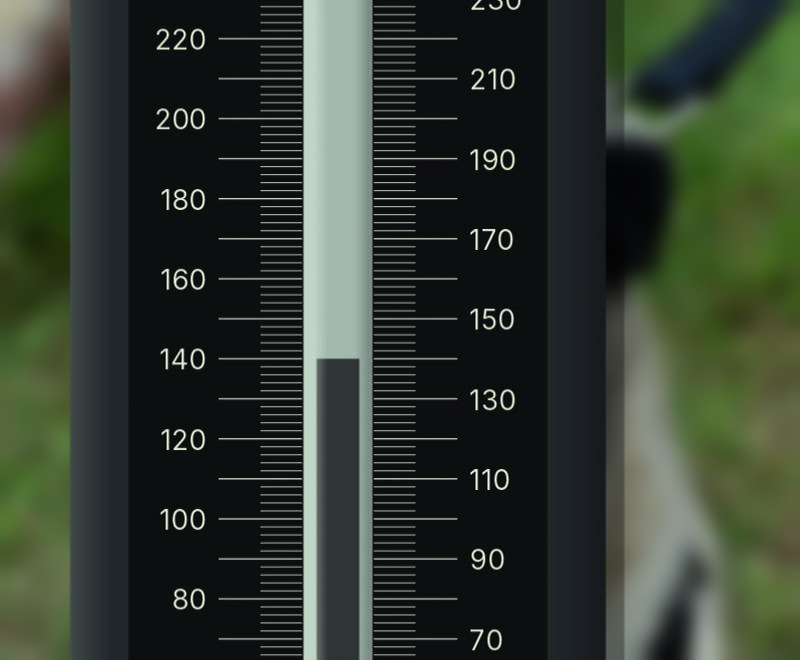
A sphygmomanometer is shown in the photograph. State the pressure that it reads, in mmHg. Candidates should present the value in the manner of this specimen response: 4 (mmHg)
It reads 140 (mmHg)
